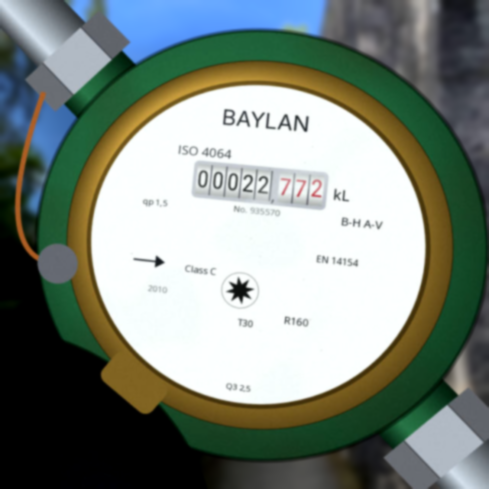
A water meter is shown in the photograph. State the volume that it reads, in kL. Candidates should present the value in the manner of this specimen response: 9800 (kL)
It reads 22.772 (kL)
